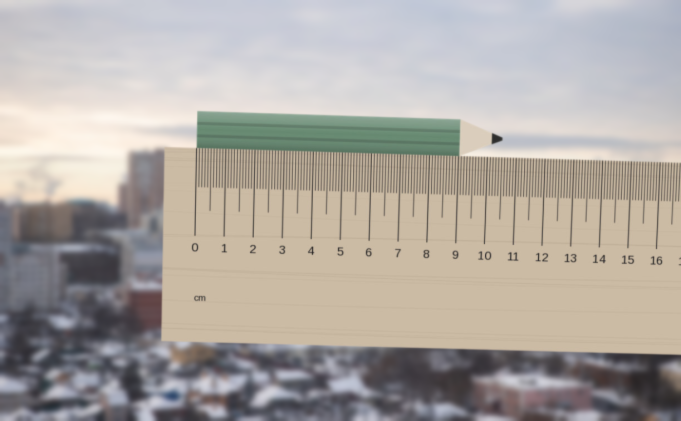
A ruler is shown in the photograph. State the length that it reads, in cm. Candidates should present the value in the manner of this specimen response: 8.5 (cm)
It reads 10.5 (cm)
